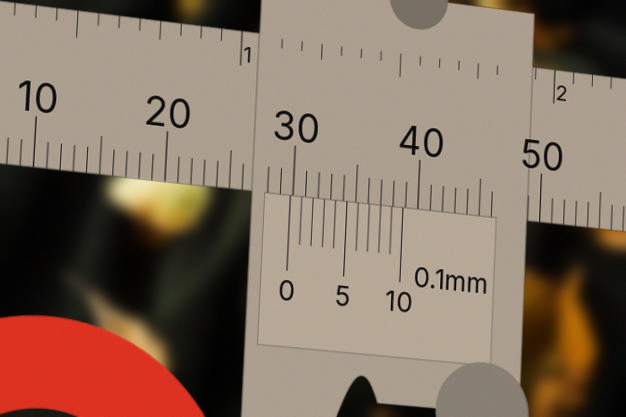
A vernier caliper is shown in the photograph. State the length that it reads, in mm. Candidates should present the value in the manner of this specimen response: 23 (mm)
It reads 29.8 (mm)
